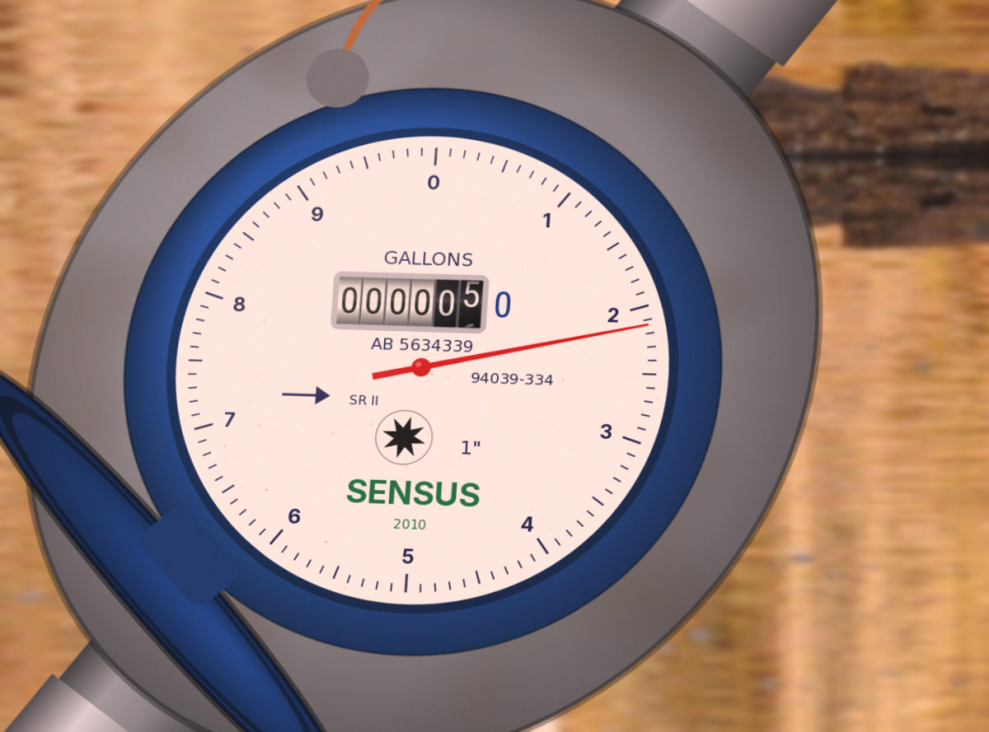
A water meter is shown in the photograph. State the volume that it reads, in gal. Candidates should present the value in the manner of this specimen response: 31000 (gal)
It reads 52.1 (gal)
